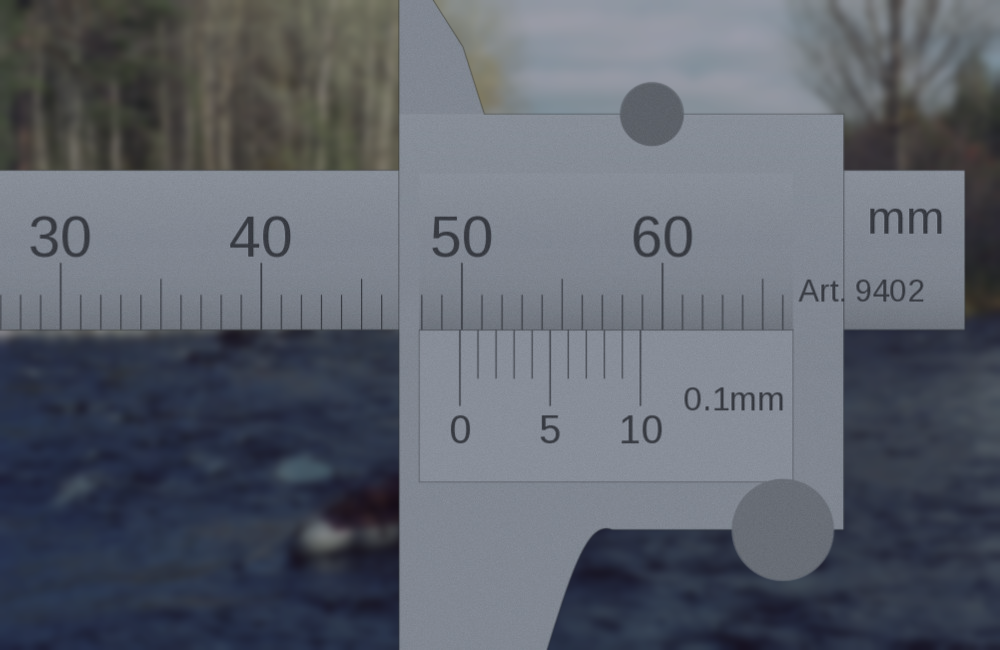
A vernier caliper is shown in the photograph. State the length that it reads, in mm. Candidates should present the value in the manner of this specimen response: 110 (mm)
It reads 49.9 (mm)
